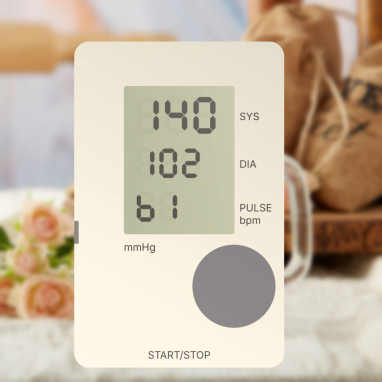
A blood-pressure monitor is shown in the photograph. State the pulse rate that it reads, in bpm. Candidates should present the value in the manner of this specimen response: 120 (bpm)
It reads 61 (bpm)
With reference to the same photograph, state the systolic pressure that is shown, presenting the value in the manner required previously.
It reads 140 (mmHg)
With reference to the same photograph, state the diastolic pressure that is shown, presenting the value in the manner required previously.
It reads 102 (mmHg)
